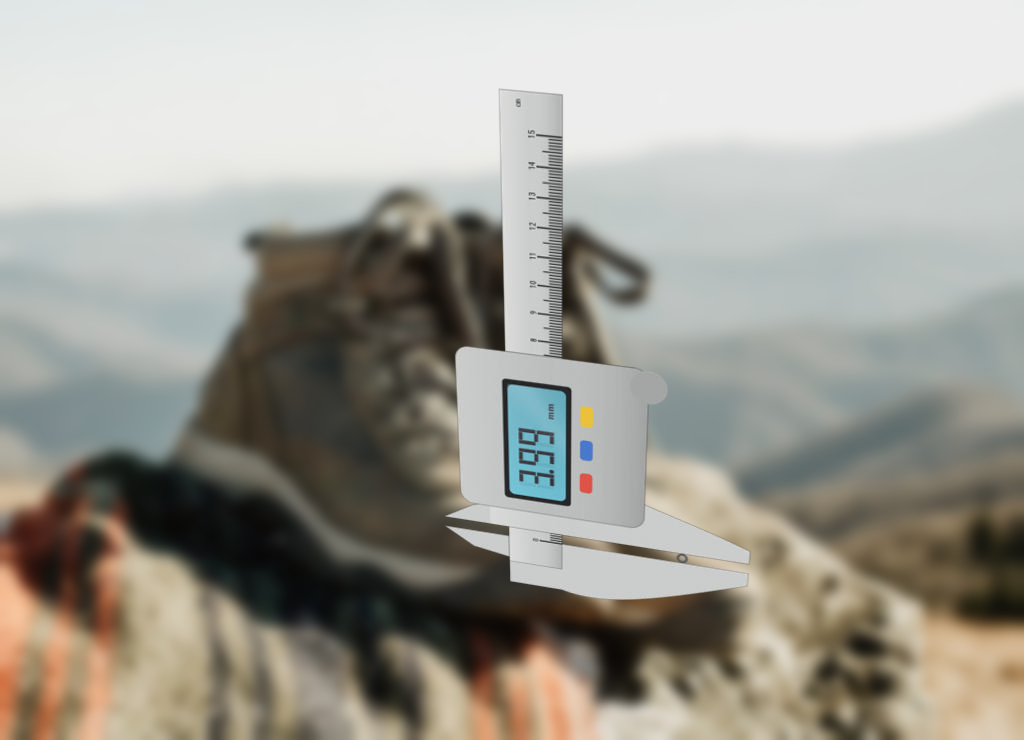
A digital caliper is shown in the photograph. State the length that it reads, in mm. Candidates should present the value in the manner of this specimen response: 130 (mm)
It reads 3.99 (mm)
